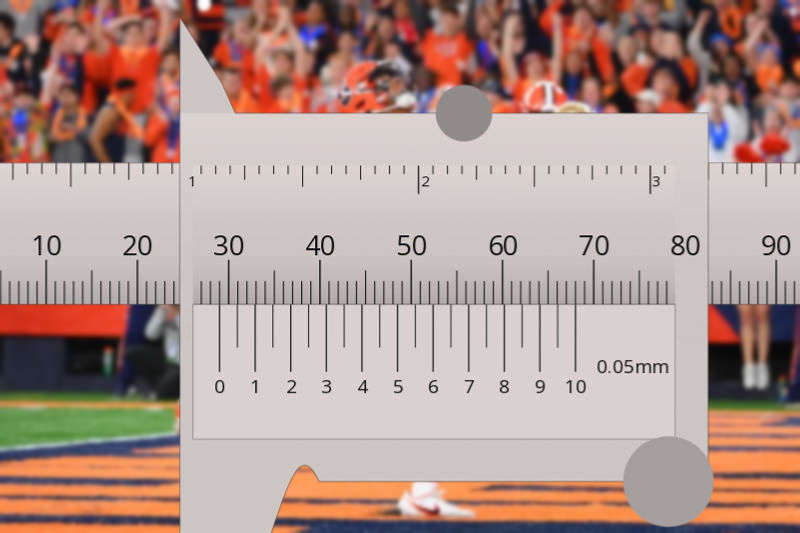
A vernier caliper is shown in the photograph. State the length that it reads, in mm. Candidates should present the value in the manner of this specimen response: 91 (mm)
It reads 29.0 (mm)
